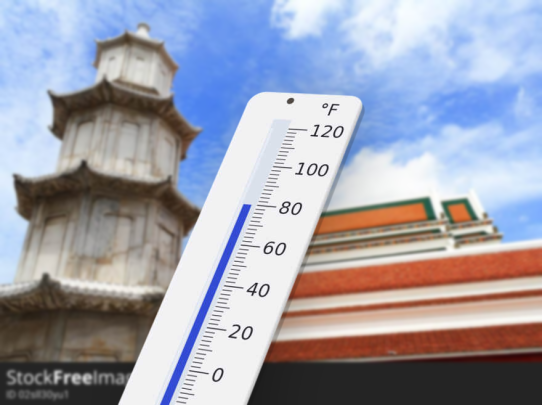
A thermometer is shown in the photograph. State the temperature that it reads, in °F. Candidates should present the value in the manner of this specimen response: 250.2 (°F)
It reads 80 (°F)
